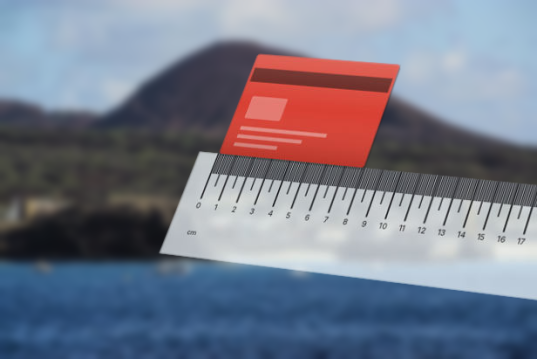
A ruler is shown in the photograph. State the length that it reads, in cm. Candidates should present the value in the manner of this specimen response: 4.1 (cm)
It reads 8 (cm)
